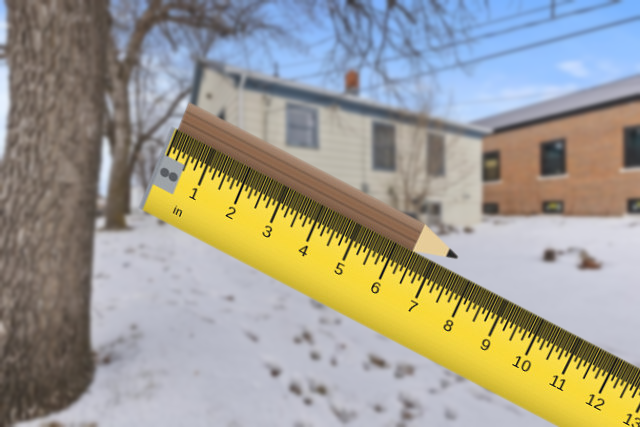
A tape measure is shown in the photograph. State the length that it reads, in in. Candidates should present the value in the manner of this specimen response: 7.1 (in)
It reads 7.5 (in)
